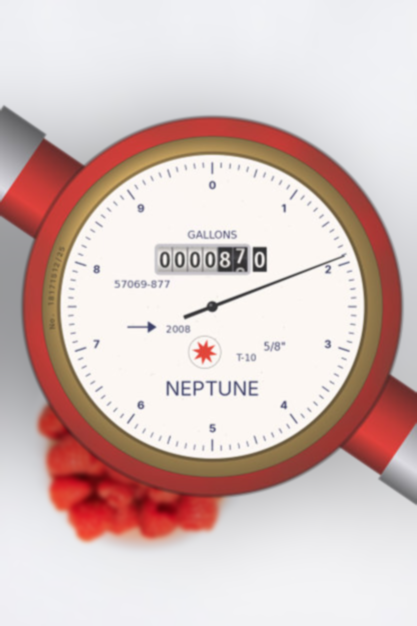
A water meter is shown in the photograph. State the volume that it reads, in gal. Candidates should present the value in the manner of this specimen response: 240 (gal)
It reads 871.9 (gal)
